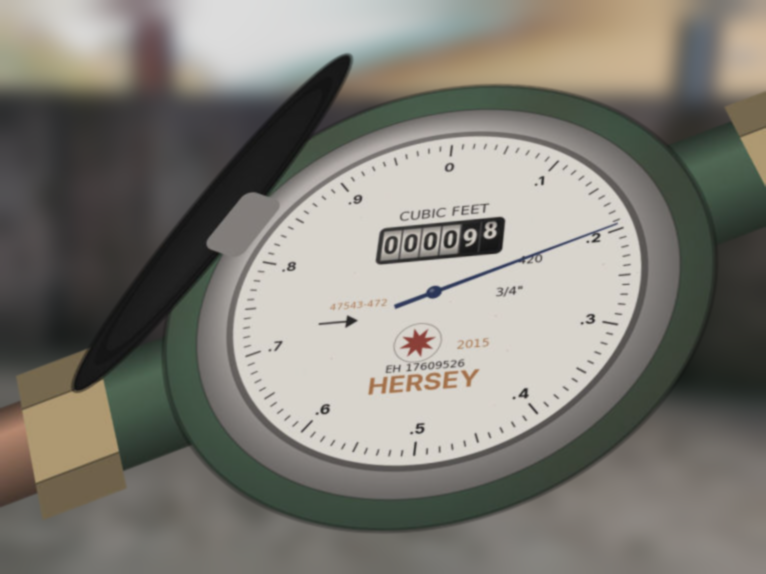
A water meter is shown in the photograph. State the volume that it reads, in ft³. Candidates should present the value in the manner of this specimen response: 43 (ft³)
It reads 98.19 (ft³)
